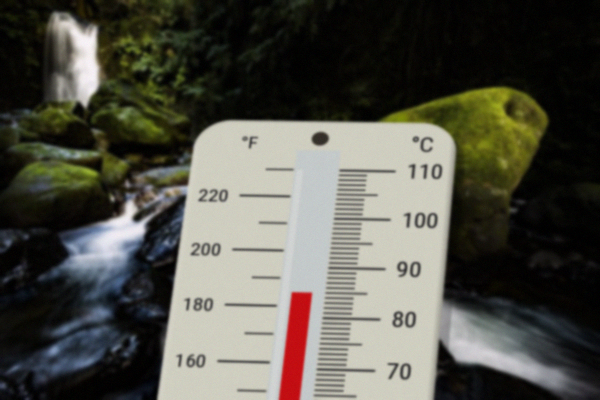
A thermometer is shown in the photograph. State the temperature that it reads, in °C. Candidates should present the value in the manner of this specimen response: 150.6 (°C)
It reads 85 (°C)
